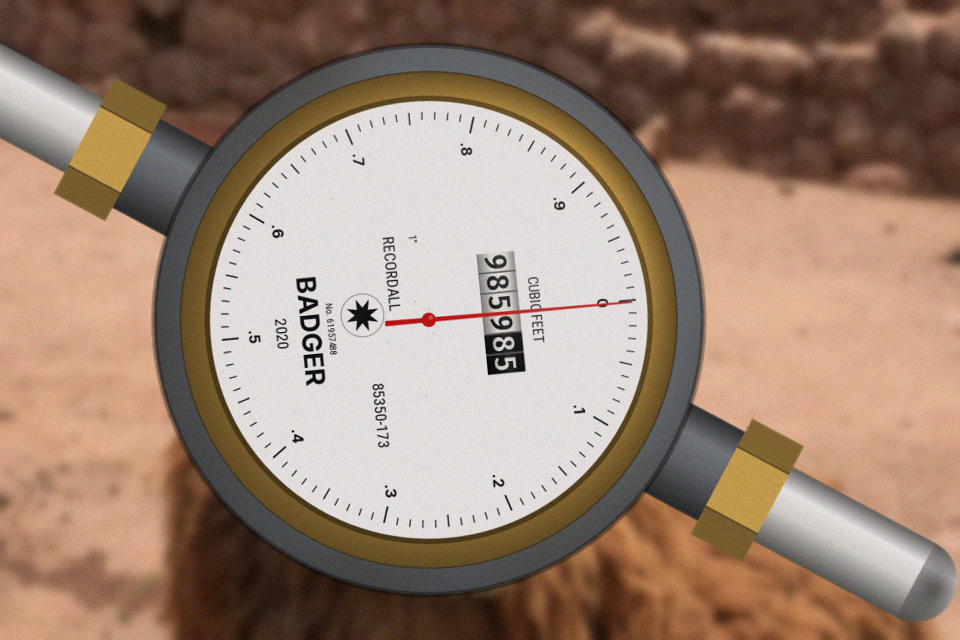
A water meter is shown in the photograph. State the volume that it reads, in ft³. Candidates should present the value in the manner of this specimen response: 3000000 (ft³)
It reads 985985.00 (ft³)
